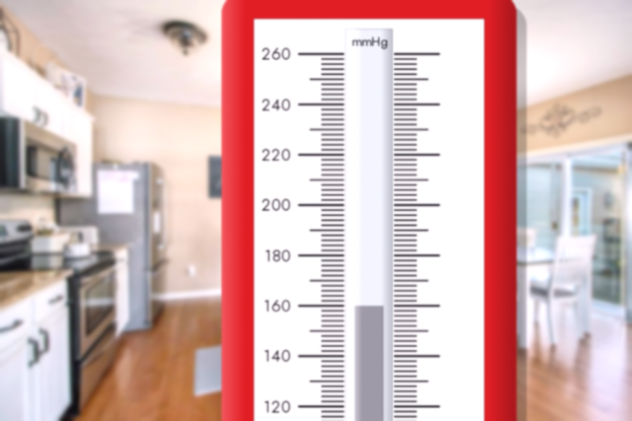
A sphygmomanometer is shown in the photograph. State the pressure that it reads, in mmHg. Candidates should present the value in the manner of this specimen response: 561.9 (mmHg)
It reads 160 (mmHg)
